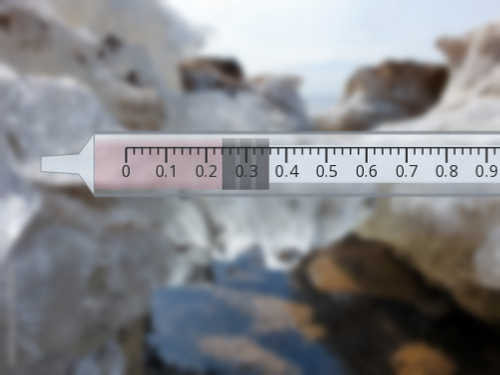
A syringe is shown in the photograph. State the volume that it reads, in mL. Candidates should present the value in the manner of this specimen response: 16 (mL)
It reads 0.24 (mL)
